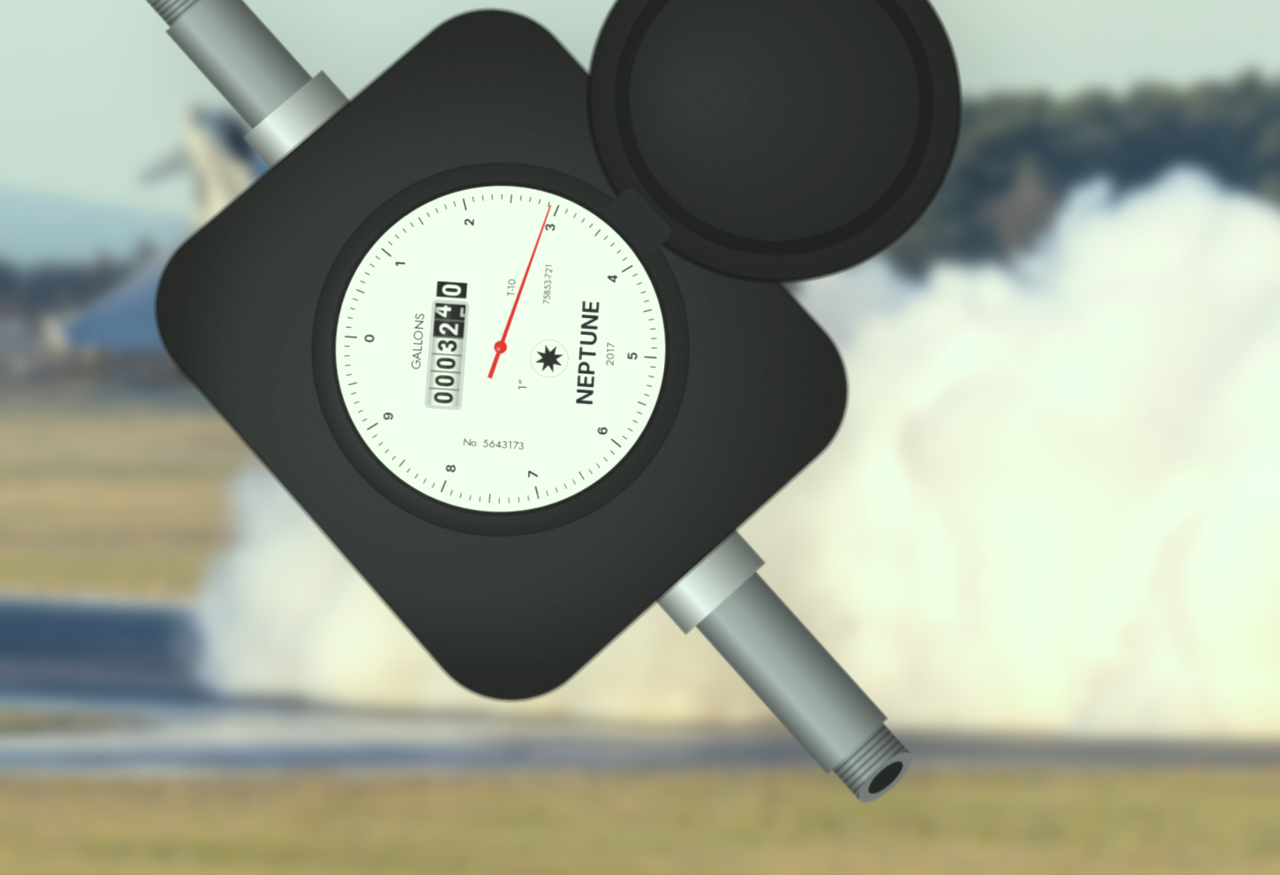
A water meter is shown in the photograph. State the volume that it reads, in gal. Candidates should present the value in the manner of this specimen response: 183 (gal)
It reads 3242.9 (gal)
